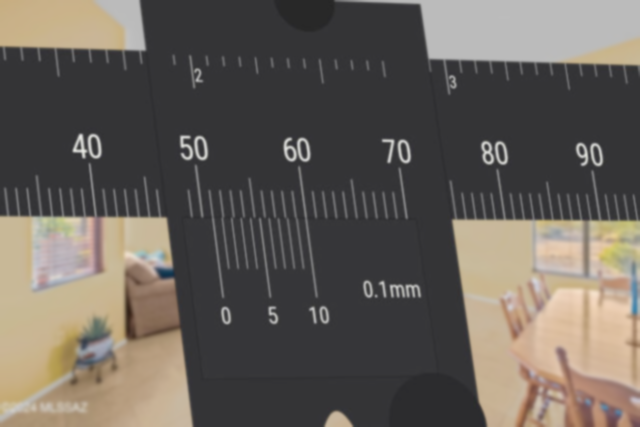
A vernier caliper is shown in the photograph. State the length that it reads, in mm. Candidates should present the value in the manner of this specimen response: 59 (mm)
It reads 51.0 (mm)
